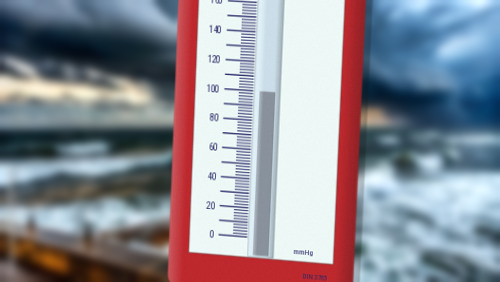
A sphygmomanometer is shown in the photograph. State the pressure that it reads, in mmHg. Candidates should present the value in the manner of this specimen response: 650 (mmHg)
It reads 100 (mmHg)
